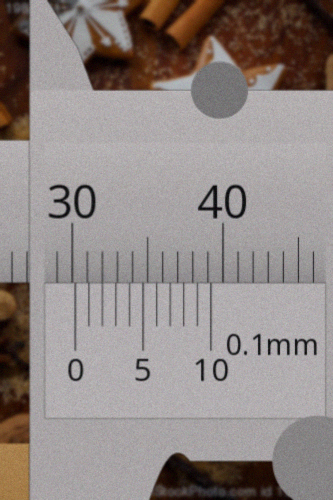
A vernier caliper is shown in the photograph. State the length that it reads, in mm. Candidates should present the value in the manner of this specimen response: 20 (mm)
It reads 30.2 (mm)
